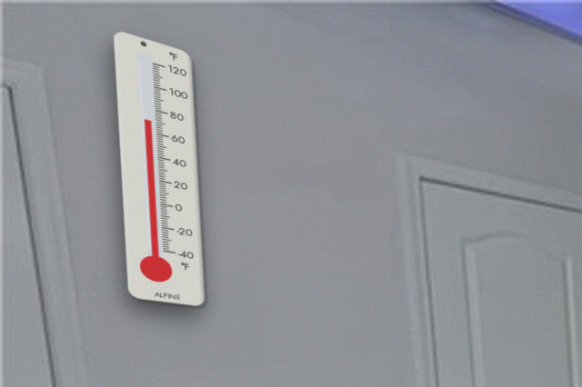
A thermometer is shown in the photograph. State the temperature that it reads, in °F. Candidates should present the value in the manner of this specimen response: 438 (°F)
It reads 70 (°F)
